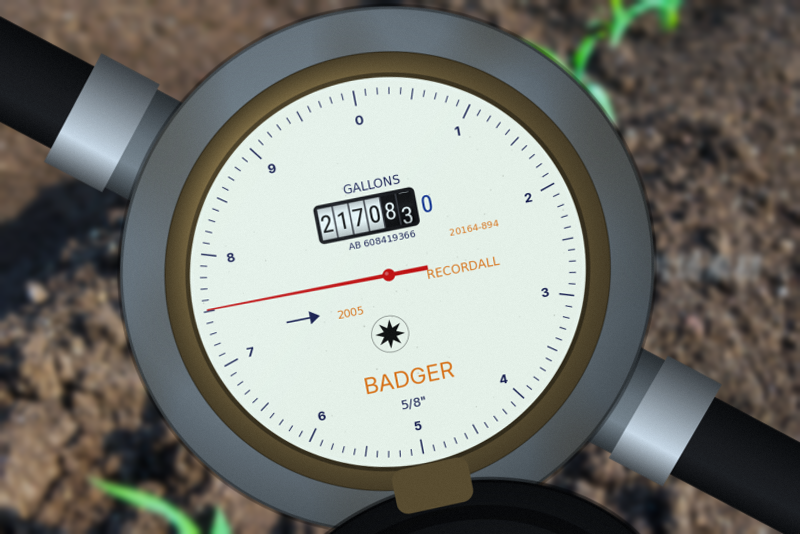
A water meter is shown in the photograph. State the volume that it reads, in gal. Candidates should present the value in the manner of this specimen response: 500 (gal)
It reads 2170827.5 (gal)
